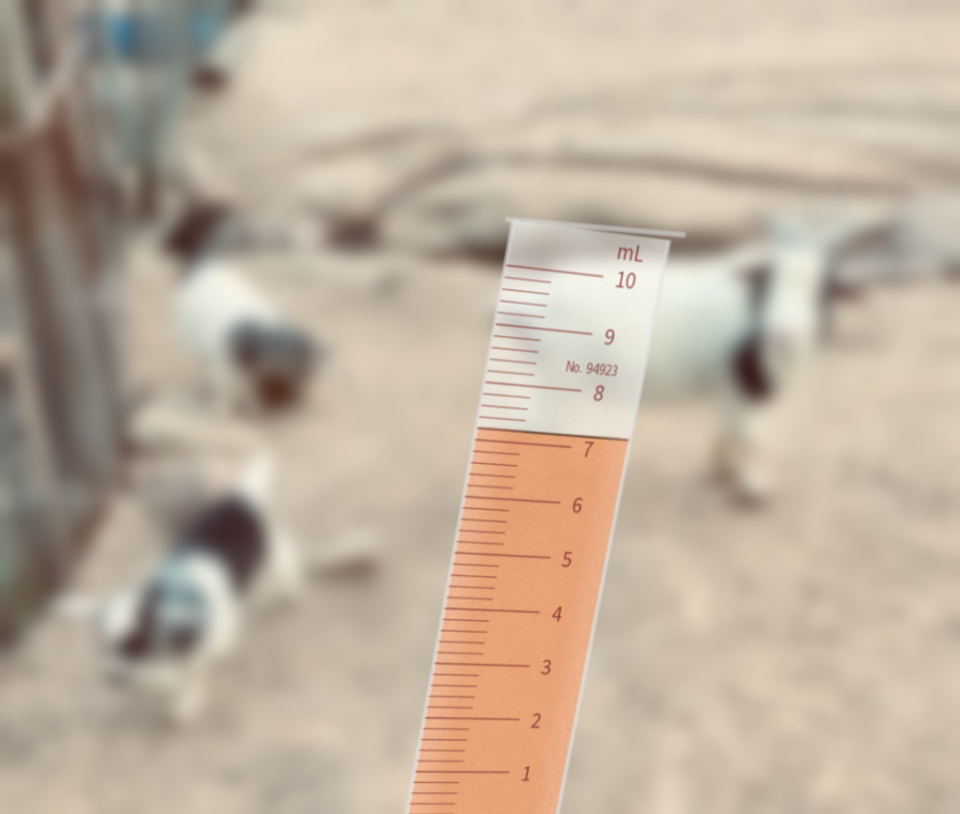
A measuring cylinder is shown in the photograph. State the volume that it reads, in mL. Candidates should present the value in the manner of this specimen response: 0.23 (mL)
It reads 7.2 (mL)
